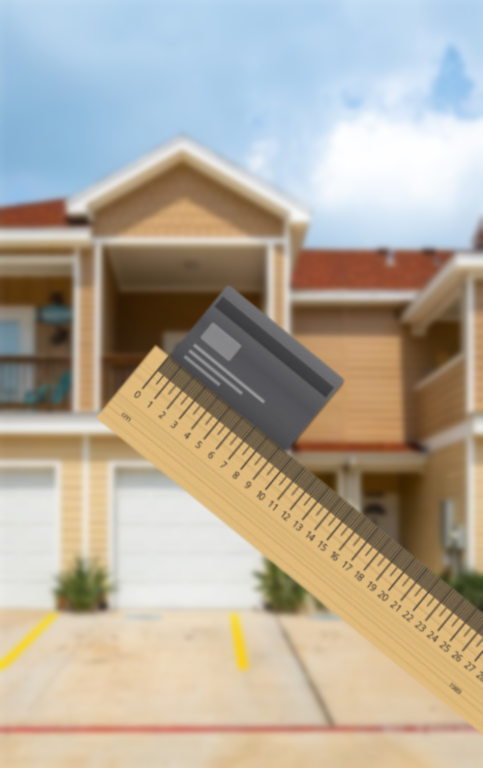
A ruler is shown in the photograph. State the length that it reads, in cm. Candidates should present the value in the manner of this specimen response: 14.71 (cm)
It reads 9.5 (cm)
